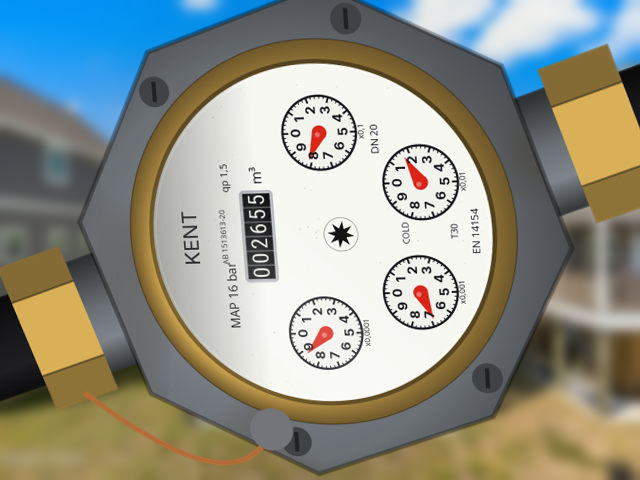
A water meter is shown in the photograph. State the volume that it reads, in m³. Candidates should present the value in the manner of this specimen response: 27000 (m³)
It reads 2655.8168 (m³)
